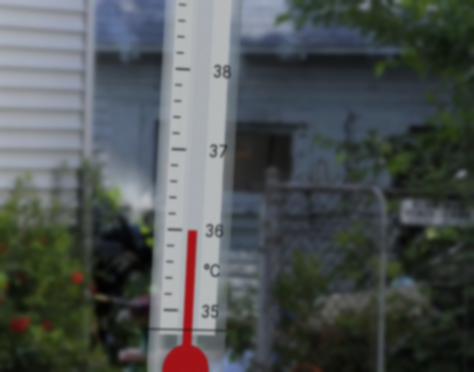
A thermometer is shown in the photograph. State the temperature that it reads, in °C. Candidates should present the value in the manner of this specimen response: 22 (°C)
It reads 36 (°C)
